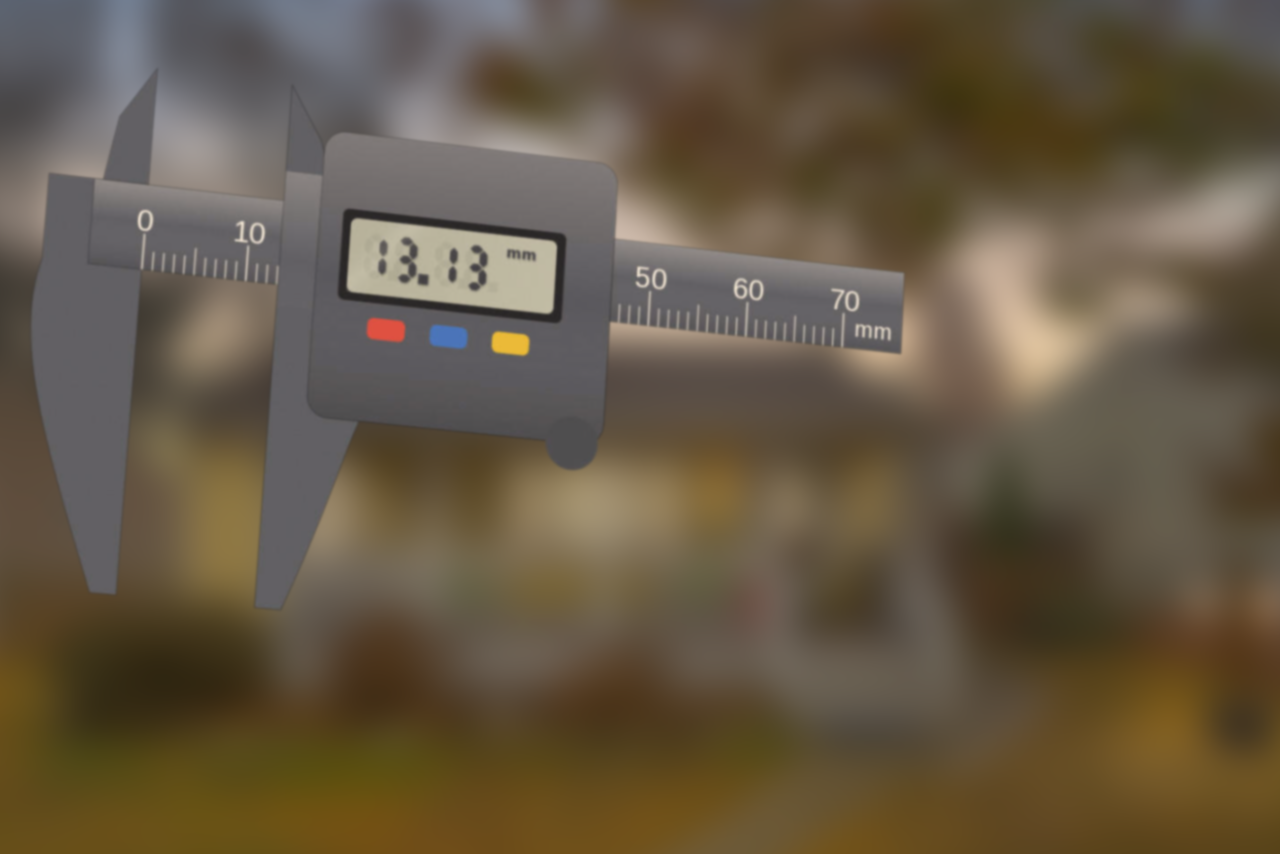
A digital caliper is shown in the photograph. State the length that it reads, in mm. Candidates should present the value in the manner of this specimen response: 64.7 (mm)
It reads 13.13 (mm)
